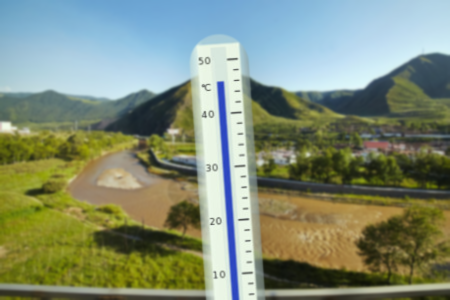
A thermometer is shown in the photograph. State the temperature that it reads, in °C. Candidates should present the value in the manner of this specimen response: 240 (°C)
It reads 46 (°C)
